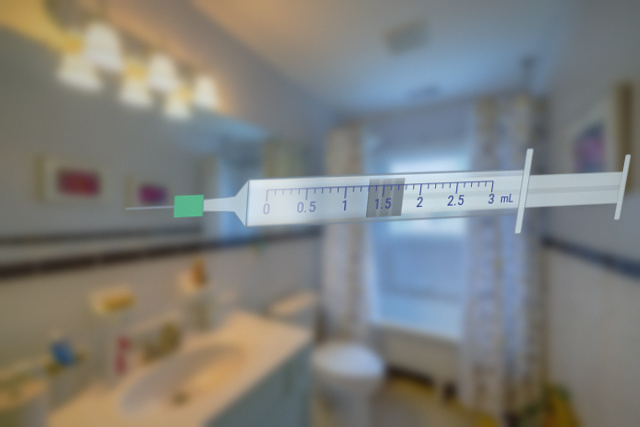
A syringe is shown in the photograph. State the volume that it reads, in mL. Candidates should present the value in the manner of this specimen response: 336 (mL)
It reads 1.3 (mL)
